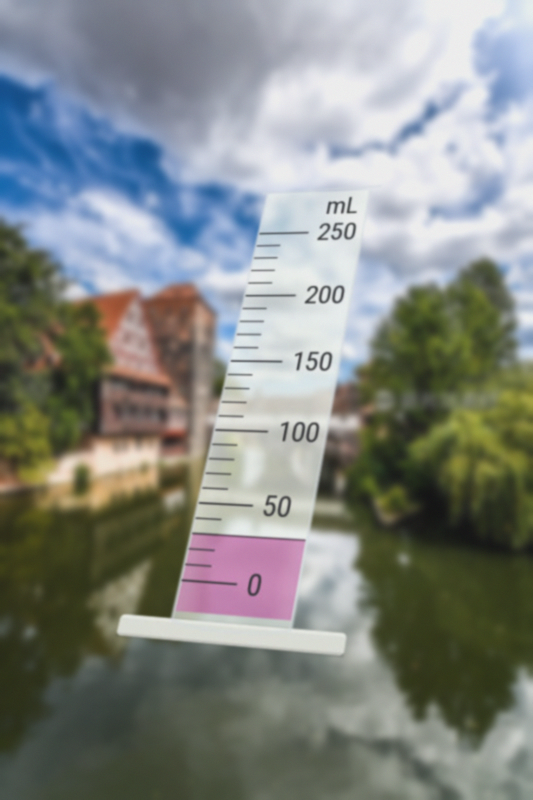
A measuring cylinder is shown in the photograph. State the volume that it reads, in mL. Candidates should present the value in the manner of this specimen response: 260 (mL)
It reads 30 (mL)
